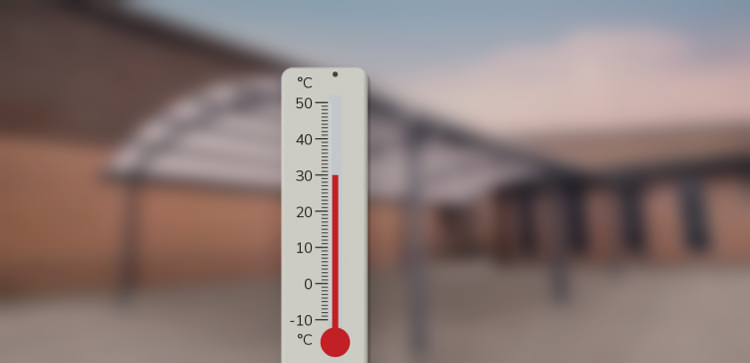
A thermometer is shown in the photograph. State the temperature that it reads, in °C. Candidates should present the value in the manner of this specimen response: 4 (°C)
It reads 30 (°C)
